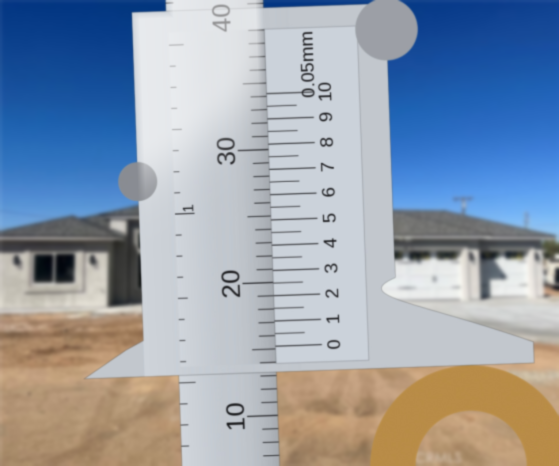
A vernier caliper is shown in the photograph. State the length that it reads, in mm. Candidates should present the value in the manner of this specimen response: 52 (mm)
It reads 15.2 (mm)
